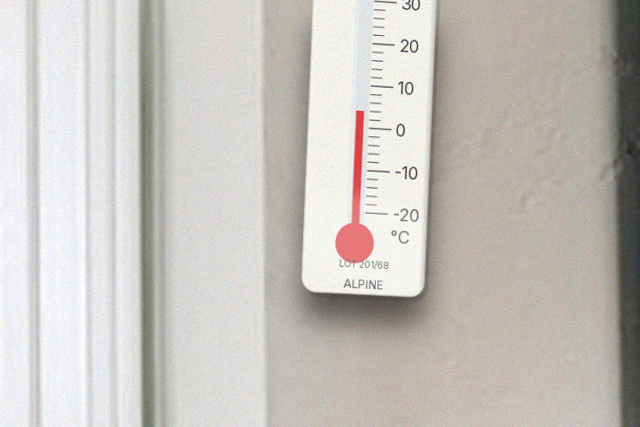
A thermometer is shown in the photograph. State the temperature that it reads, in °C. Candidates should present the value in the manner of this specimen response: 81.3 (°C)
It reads 4 (°C)
